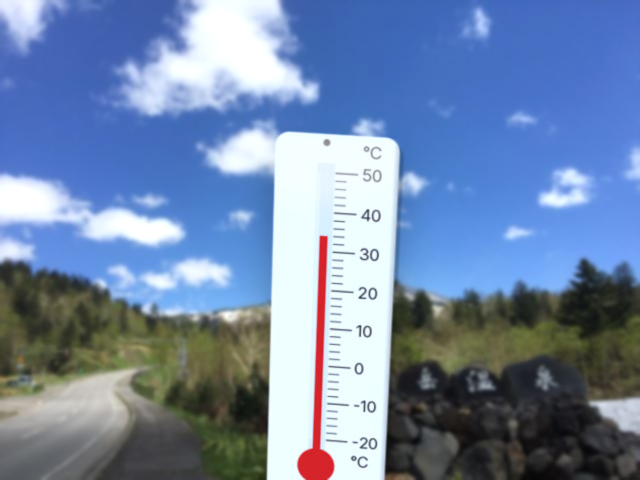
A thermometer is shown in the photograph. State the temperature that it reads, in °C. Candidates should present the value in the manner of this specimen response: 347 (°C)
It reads 34 (°C)
